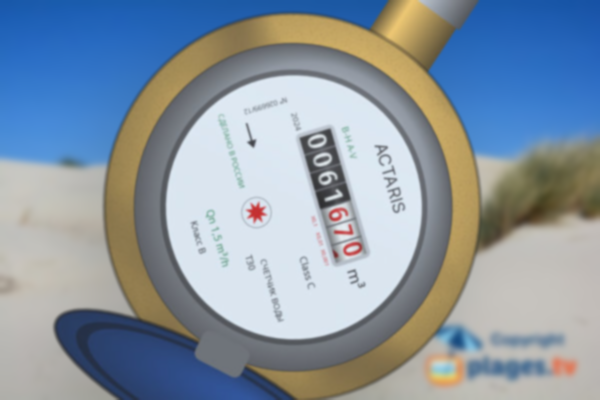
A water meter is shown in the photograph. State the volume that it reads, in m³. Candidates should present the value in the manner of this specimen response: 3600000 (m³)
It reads 61.670 (m³)
